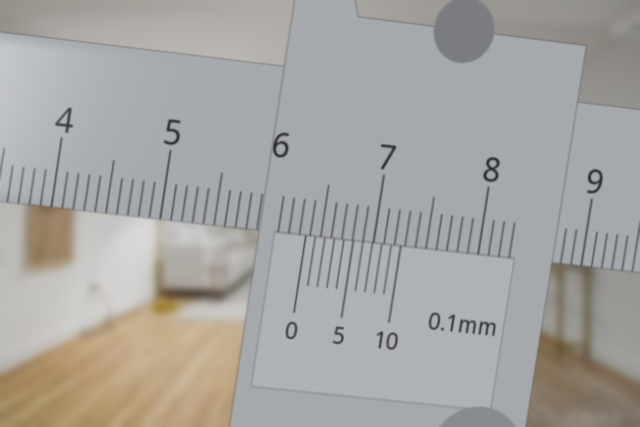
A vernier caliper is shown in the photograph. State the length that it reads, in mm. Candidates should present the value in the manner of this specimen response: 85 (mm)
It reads 63.6 (mm)
